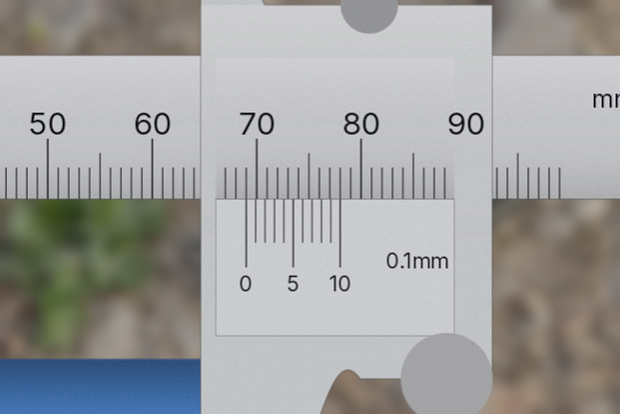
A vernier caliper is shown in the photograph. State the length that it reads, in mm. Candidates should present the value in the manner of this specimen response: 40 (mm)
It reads 69.0 (mm)
